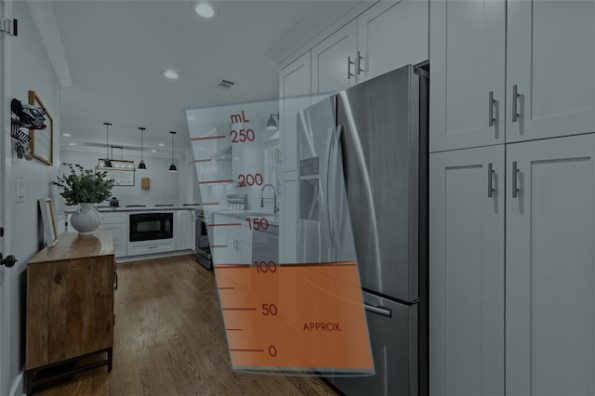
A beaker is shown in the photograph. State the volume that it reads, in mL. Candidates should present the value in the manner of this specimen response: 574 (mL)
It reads 100 (mL)
